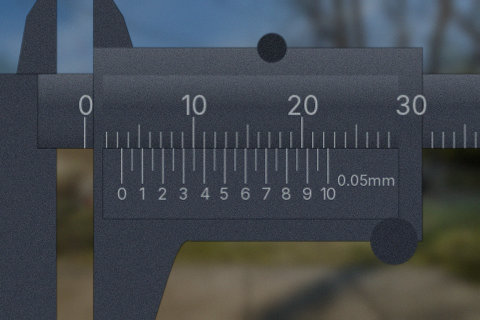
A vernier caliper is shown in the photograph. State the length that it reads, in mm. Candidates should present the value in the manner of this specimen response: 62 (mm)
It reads 3.4 (mm)
